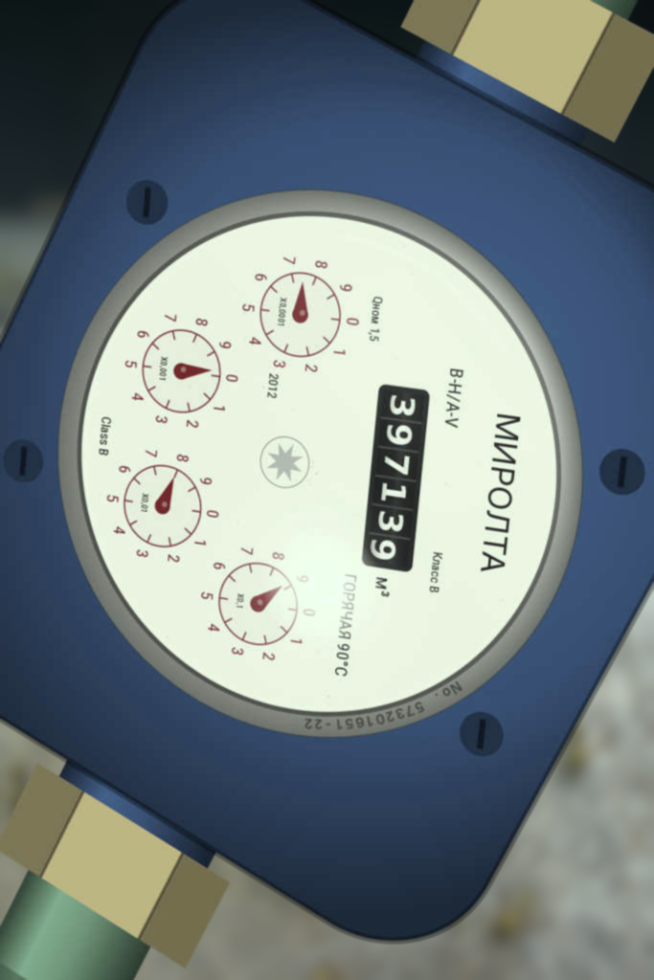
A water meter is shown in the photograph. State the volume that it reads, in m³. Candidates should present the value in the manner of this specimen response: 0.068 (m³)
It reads 397138.8797 (m³)
